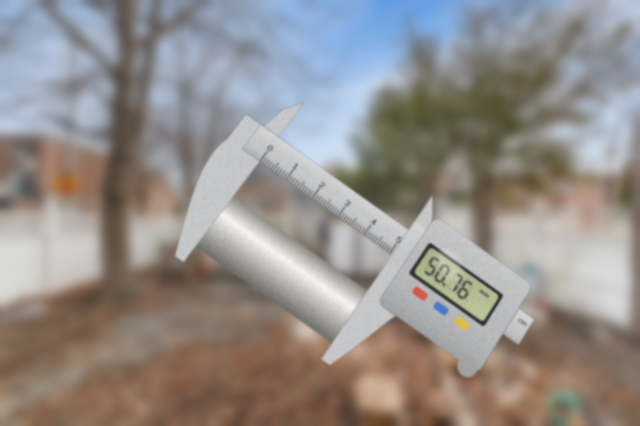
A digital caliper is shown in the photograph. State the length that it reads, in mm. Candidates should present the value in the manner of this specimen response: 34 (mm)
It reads 50.76 (mm)
